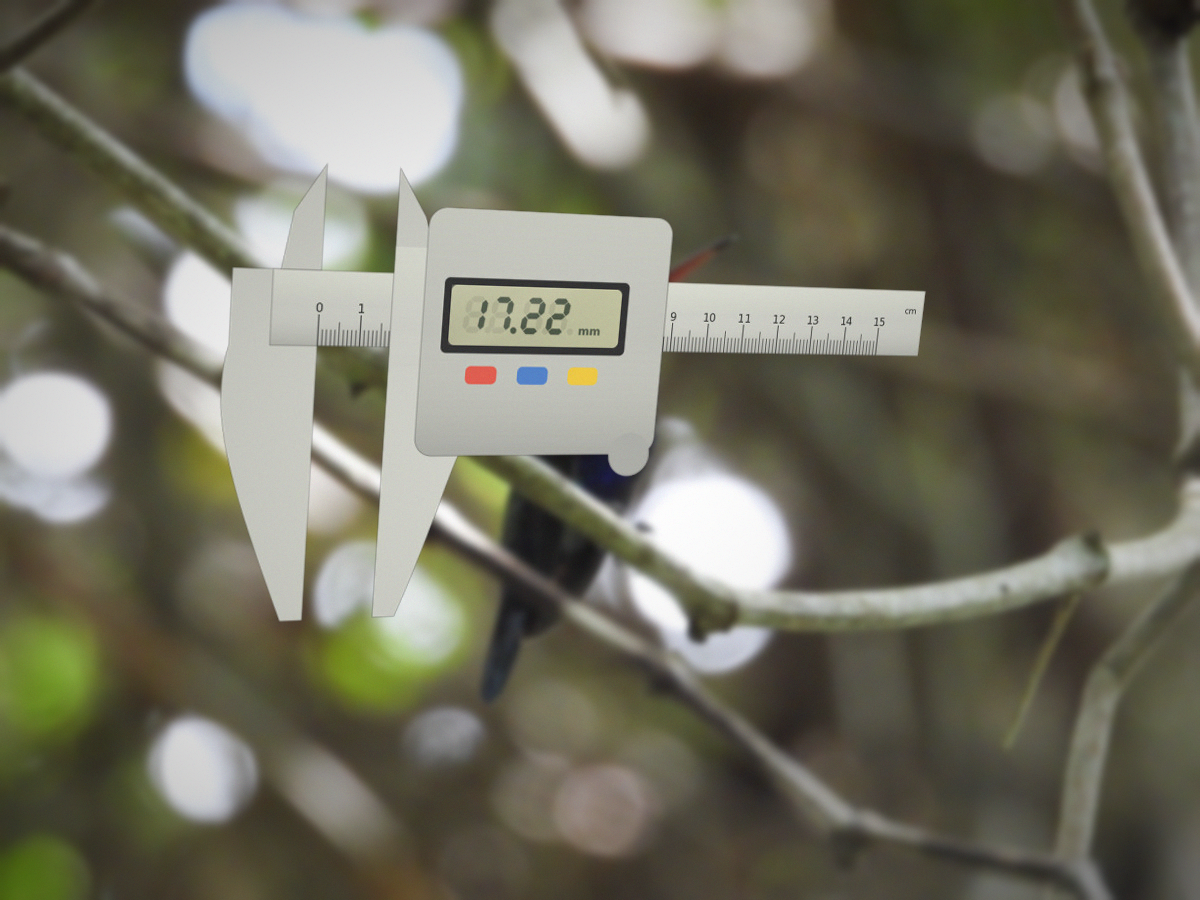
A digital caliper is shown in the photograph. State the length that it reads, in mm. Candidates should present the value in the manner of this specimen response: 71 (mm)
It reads 17.22 (mm)
